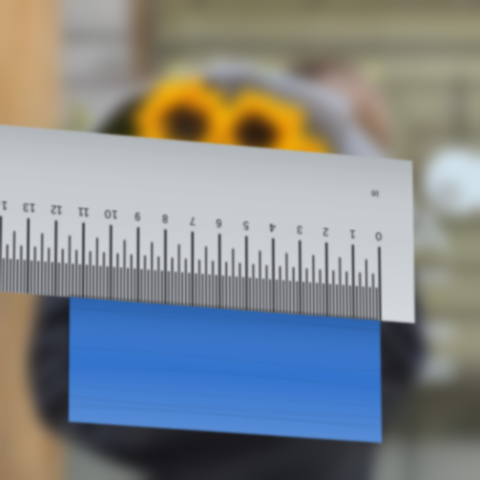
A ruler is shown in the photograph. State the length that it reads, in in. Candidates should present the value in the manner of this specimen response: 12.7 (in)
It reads 11.5 (in)
